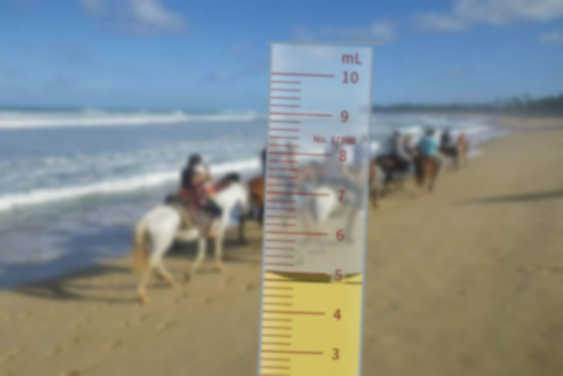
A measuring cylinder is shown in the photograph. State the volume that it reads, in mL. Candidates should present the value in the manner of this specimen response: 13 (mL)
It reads 4.8 (mL)
